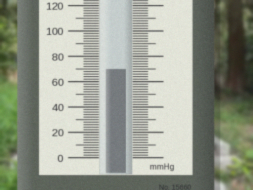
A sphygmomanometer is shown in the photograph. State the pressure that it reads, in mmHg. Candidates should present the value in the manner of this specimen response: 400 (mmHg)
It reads 70 (mmHg)
